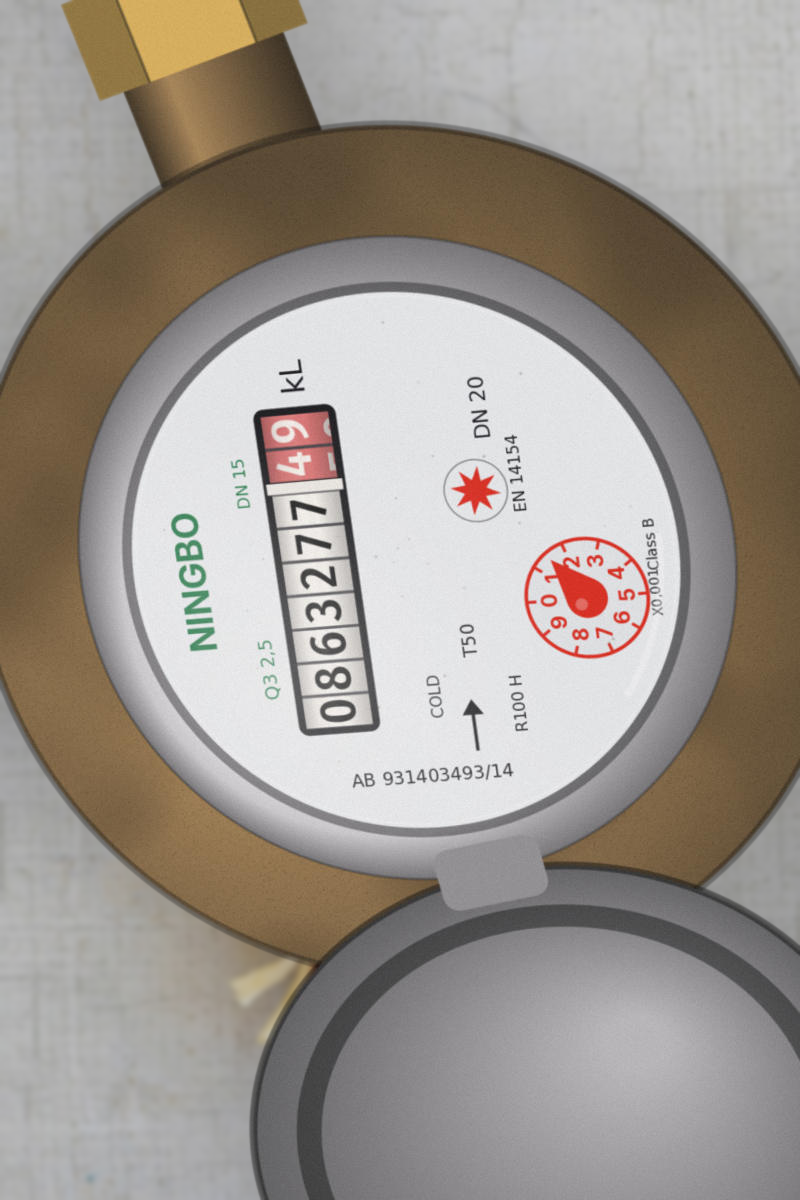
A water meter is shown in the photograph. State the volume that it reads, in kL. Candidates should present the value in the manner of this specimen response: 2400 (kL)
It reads 863277.491 (kL)
